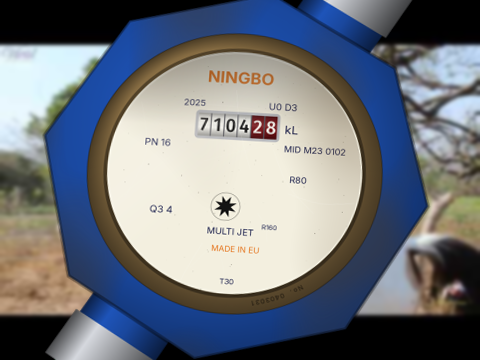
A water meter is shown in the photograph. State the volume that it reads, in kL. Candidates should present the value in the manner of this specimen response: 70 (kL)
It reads 7104.28 (kL)
